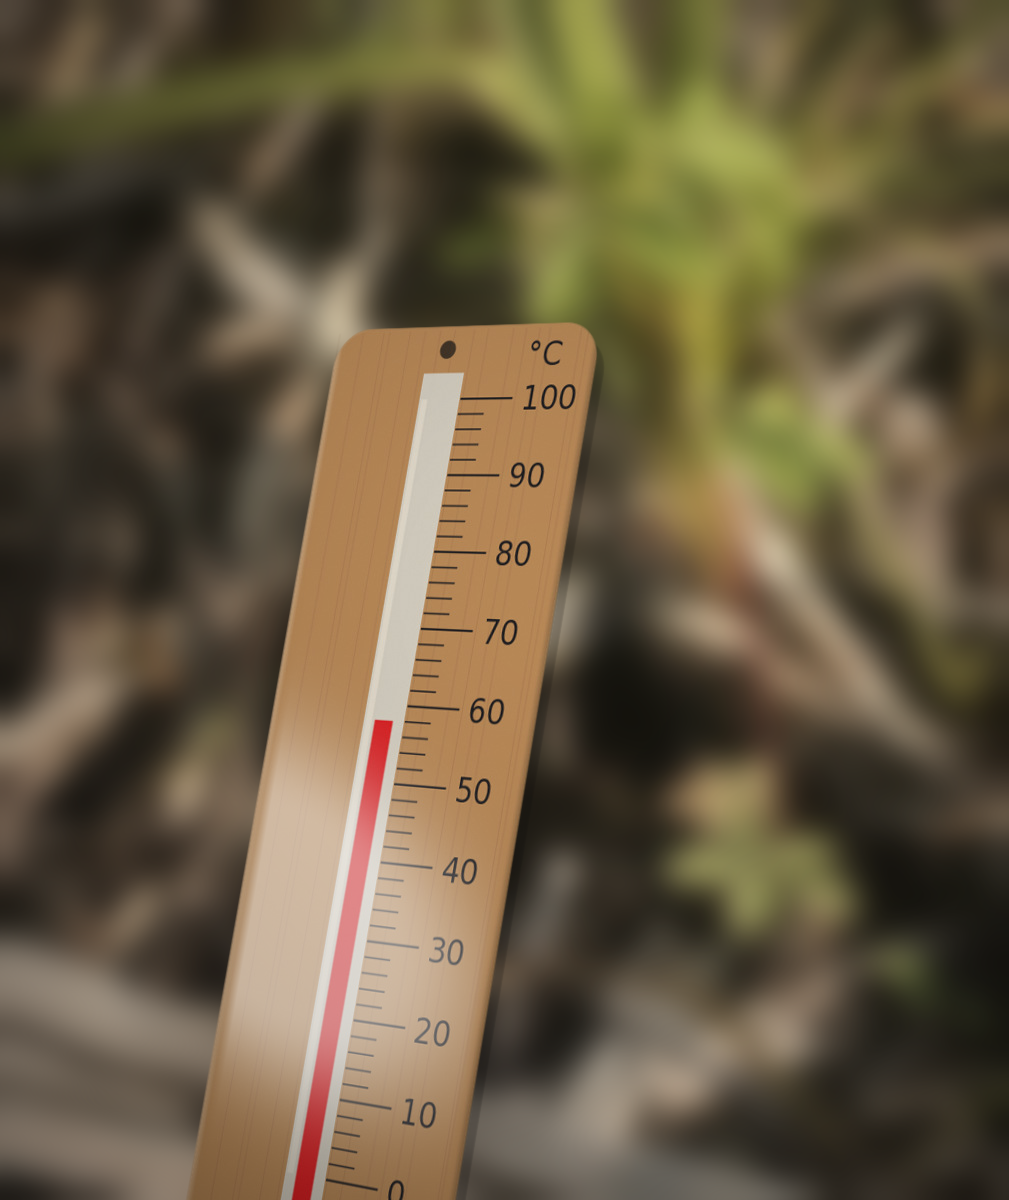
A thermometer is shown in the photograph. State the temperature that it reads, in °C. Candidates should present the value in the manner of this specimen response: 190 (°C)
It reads 58 (°C)
